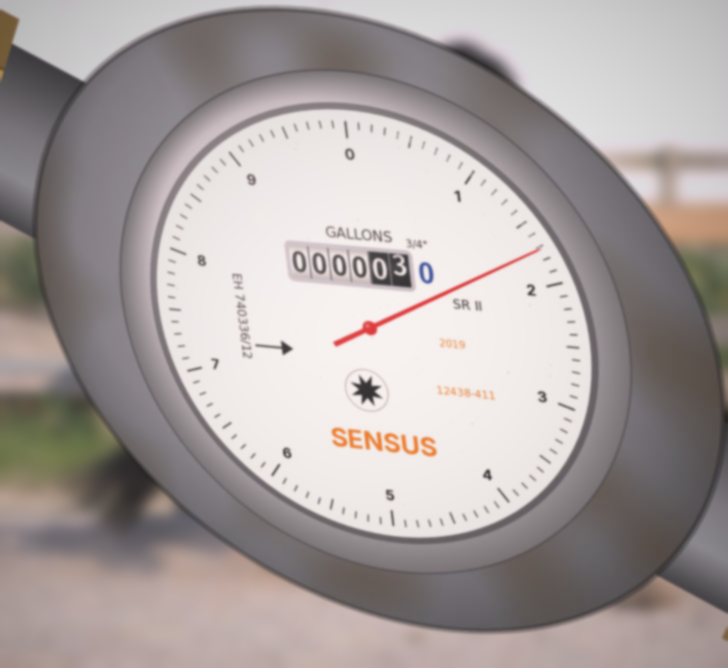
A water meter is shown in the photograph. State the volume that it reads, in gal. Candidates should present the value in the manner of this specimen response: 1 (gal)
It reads 31.7 (gal)
